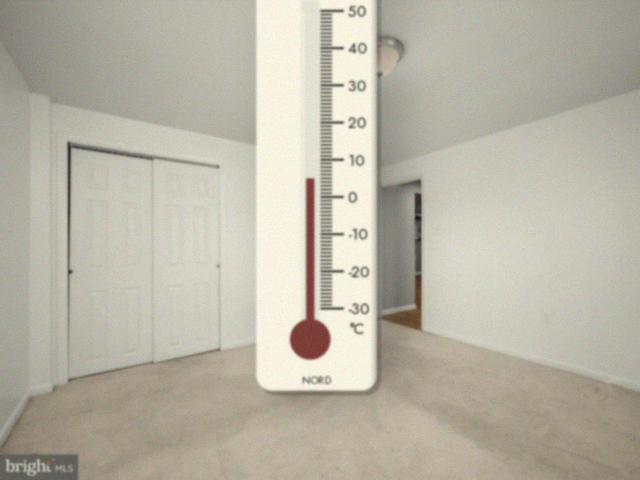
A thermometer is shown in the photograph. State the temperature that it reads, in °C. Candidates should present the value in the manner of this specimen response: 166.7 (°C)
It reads 5 (°C)
